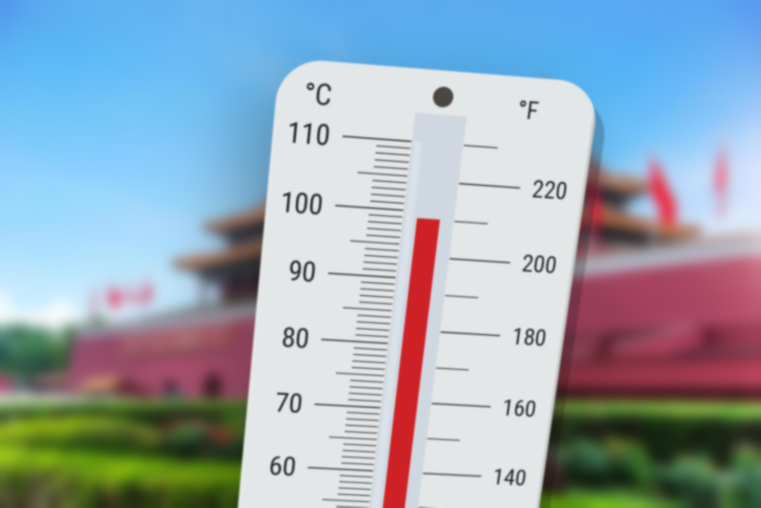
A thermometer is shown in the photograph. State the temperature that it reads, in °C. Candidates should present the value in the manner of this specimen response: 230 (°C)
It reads 99 (°C)
